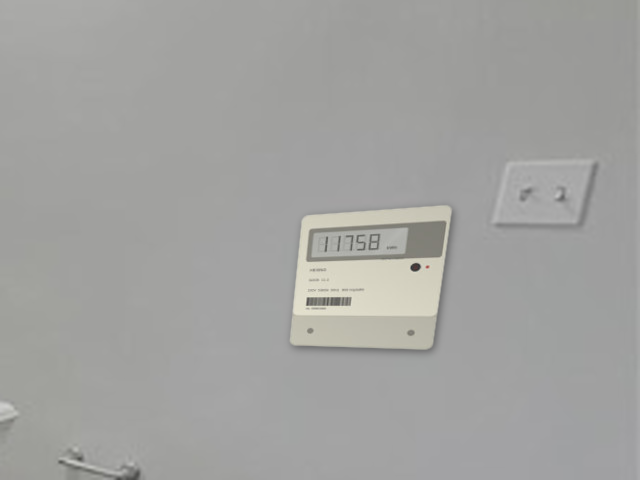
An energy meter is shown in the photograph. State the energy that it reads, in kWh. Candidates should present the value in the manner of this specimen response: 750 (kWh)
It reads 11758 (kWh)
